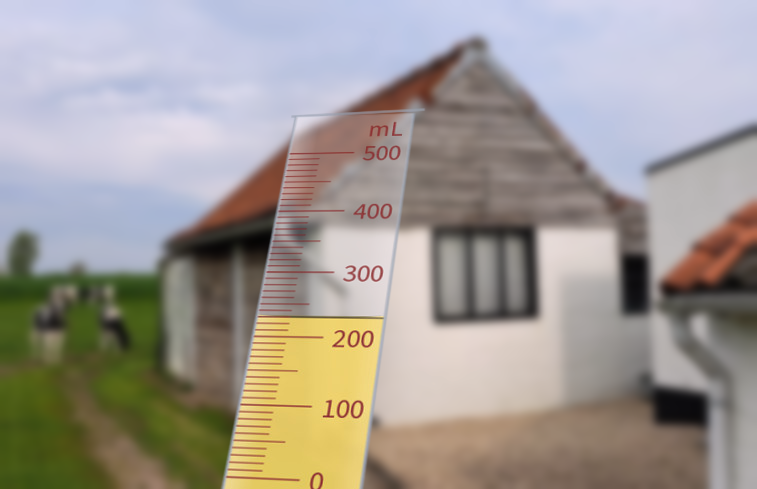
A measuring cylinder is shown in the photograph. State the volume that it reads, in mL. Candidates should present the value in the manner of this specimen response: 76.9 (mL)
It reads 230 (mL)
